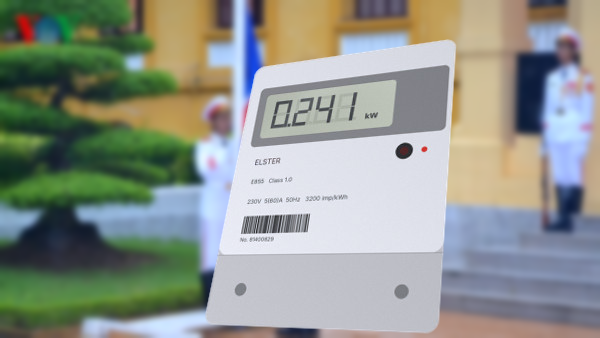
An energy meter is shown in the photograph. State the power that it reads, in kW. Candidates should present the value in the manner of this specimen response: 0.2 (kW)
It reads 0.241 (kW)
